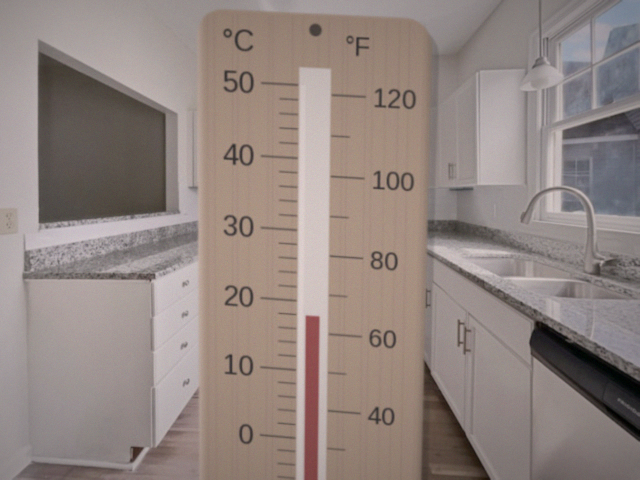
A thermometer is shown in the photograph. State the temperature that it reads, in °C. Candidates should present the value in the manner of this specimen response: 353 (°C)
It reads 18 (°C)
